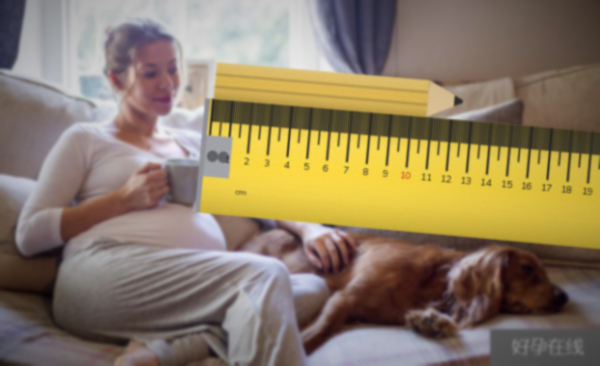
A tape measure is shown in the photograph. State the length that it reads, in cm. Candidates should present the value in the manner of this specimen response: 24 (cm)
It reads 12.5 (cm)
